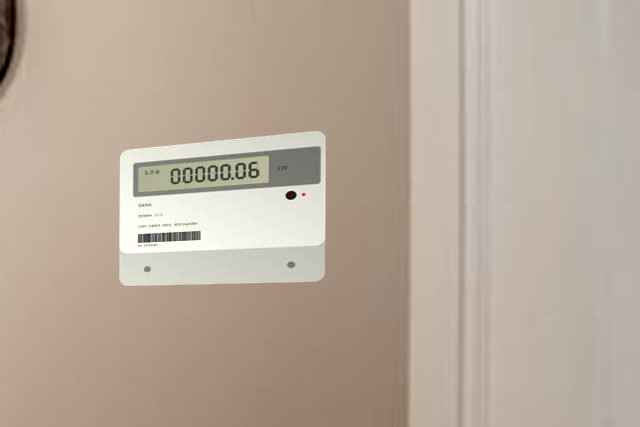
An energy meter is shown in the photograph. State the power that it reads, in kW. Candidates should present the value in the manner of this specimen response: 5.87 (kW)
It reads 0.06 (kW)
